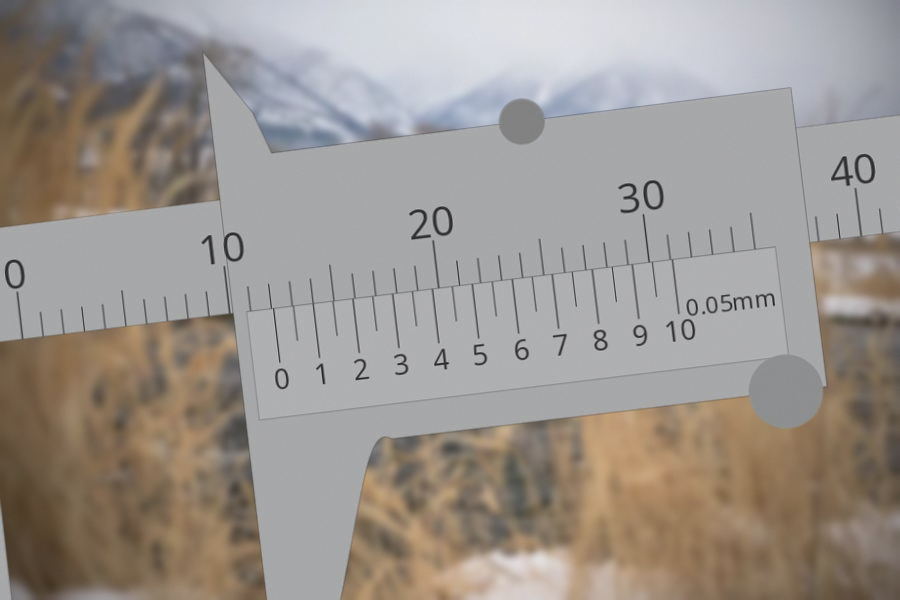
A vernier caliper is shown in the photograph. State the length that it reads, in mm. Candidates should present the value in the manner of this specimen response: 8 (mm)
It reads 12.1 (mm)
